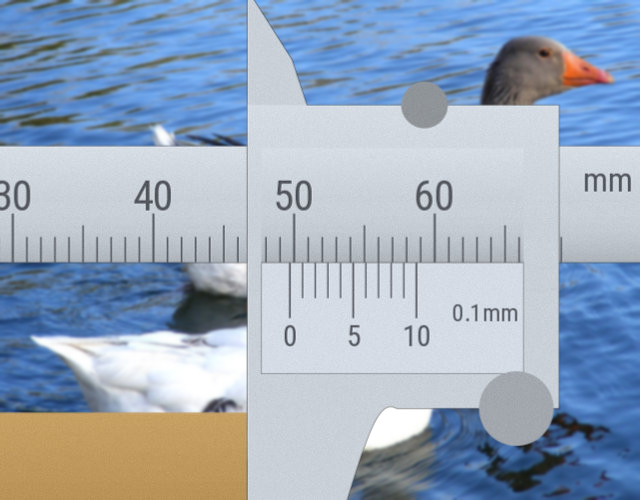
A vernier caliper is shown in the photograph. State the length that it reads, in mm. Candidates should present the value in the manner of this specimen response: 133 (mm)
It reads 49.7 (mm)
